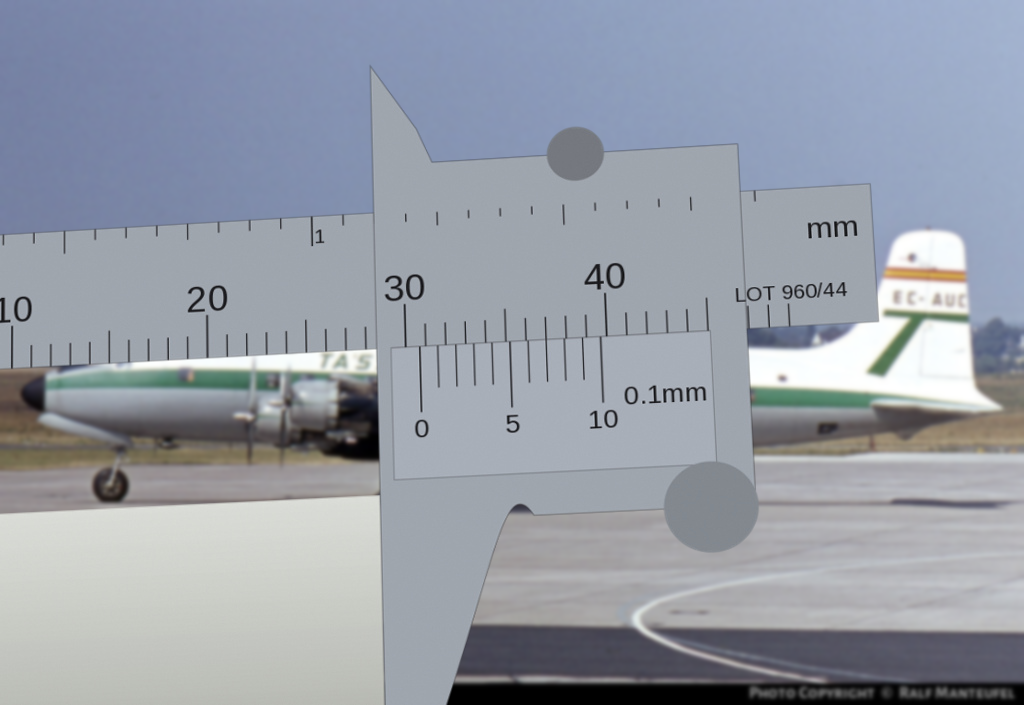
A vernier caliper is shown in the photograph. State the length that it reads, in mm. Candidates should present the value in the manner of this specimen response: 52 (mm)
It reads 30.7 (mm)
